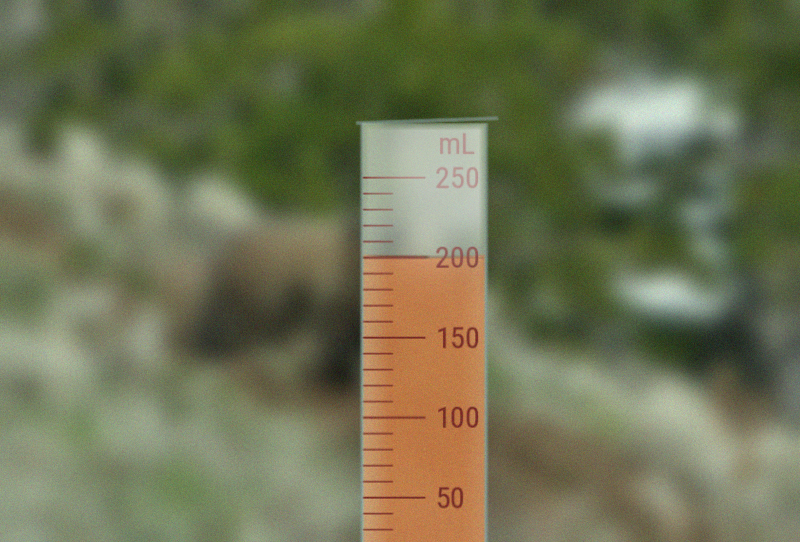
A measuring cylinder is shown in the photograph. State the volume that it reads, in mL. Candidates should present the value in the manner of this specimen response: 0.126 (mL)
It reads 200 (mL)
